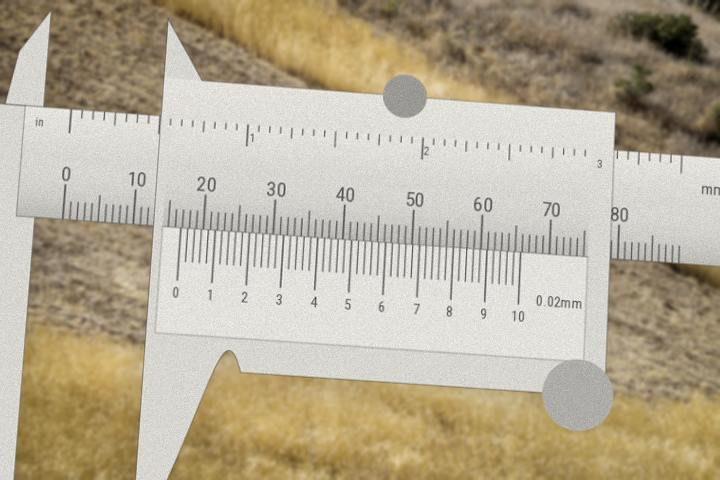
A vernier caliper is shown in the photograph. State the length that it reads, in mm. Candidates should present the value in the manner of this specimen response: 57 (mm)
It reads 16.8 (mm)
